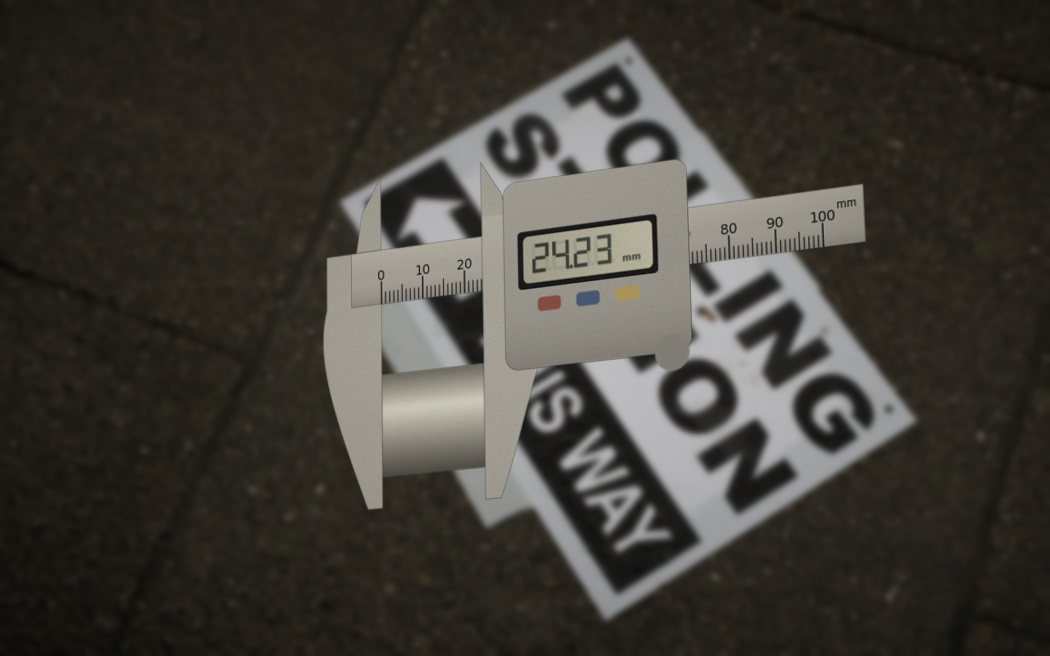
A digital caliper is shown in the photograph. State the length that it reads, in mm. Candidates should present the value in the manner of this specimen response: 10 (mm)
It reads 24.23 (mm)
